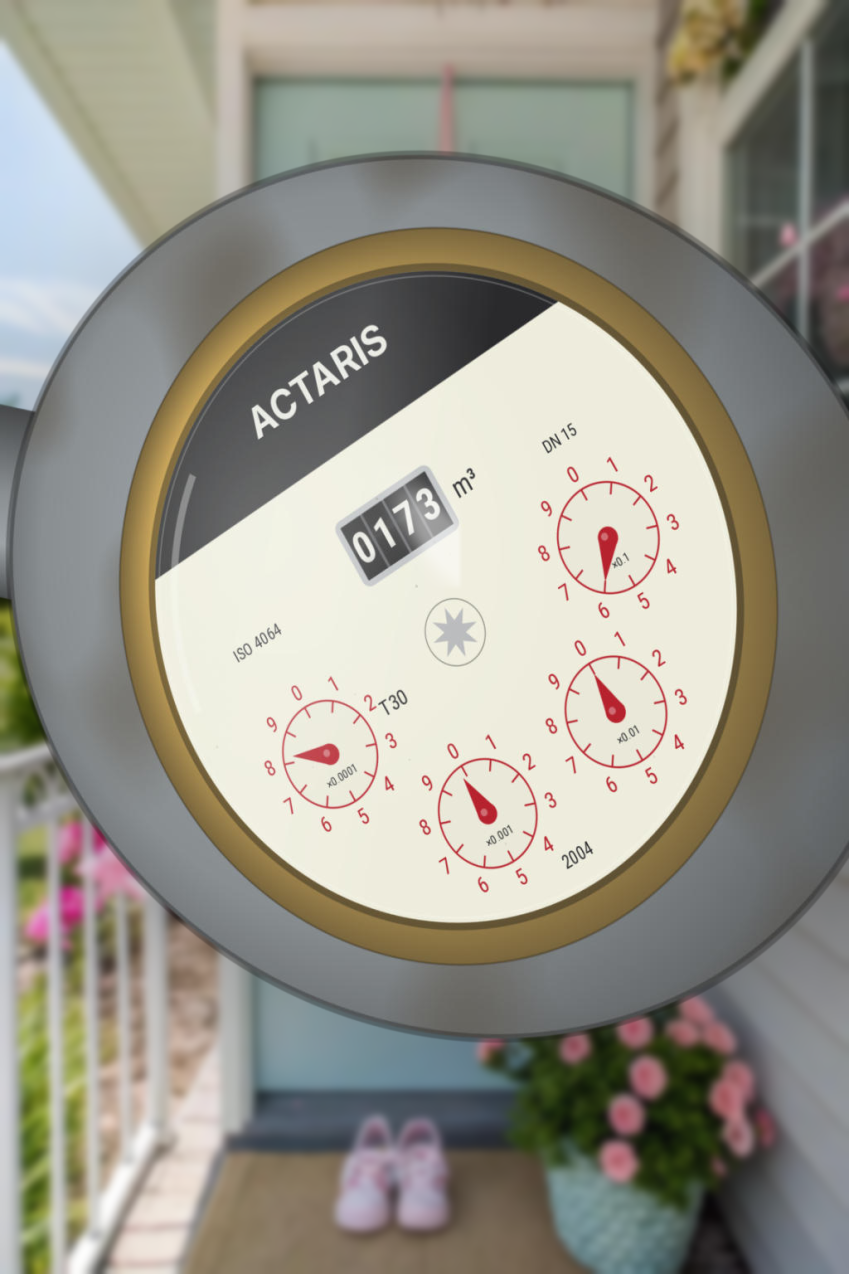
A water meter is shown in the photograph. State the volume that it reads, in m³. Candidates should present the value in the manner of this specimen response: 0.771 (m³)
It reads 173.5998 (m³)
